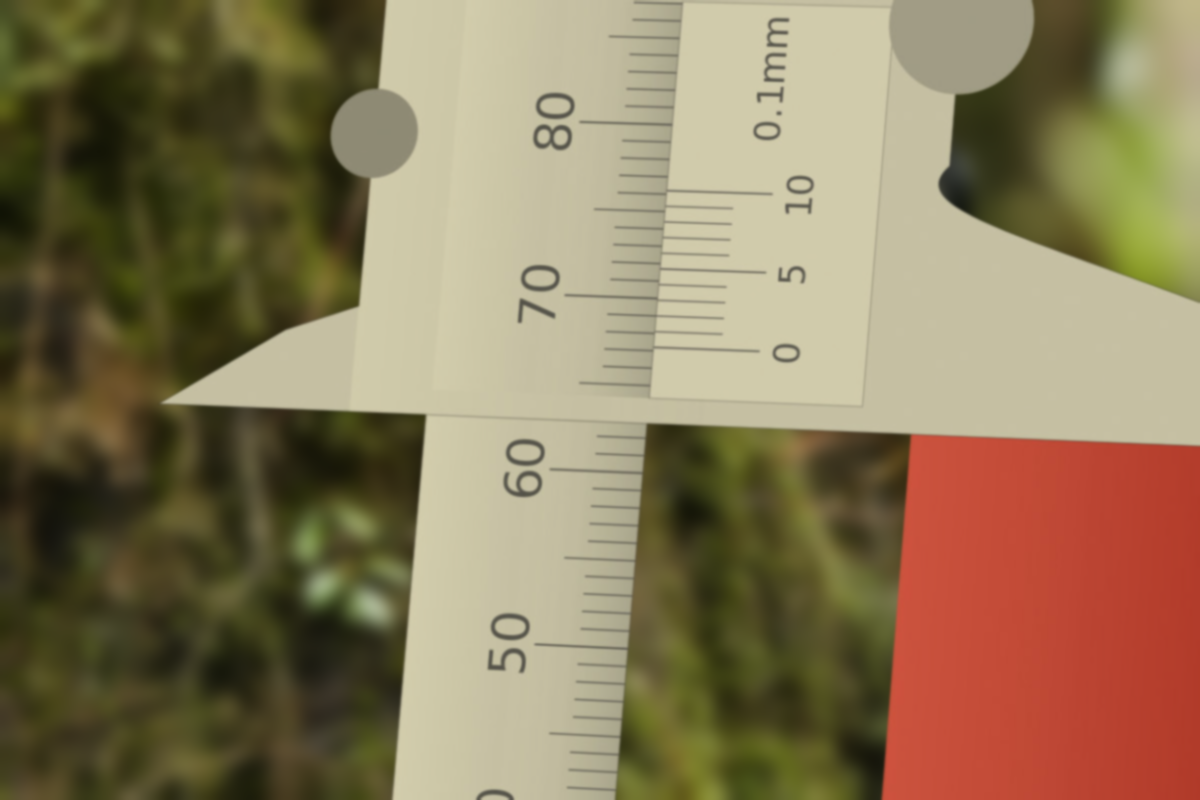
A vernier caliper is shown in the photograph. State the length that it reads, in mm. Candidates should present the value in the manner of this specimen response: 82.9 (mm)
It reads 67.2 (mm)
